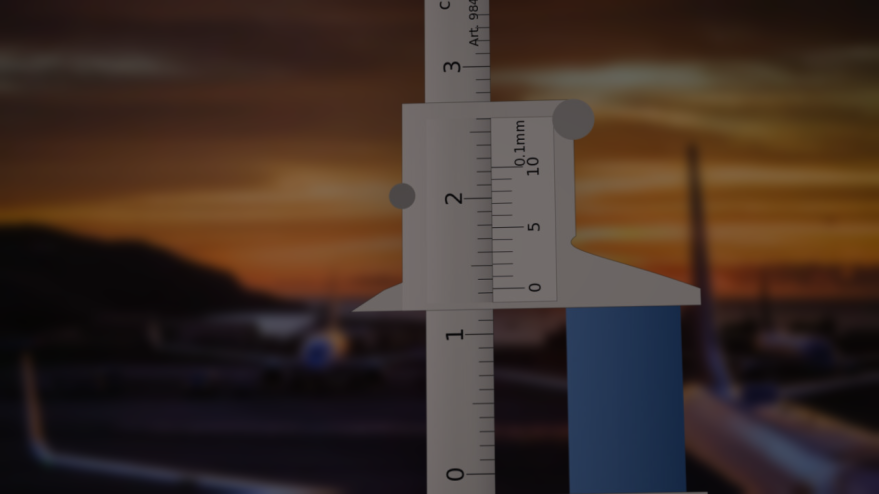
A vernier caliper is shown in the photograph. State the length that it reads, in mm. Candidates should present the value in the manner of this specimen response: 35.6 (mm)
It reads 13.3 (mm)
